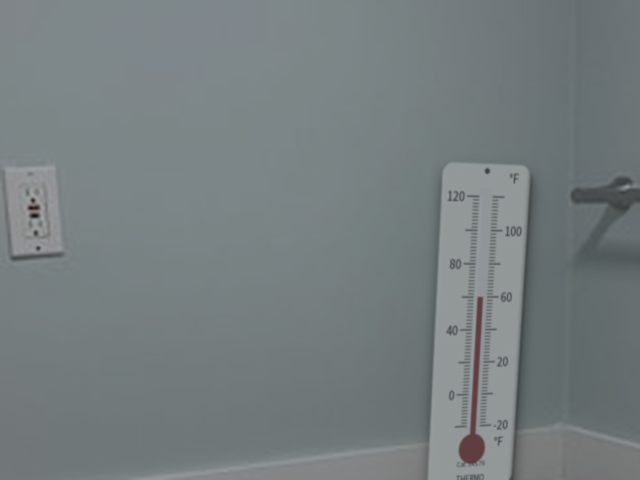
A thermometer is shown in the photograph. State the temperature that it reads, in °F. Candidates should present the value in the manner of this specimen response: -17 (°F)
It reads 60 (°F)
